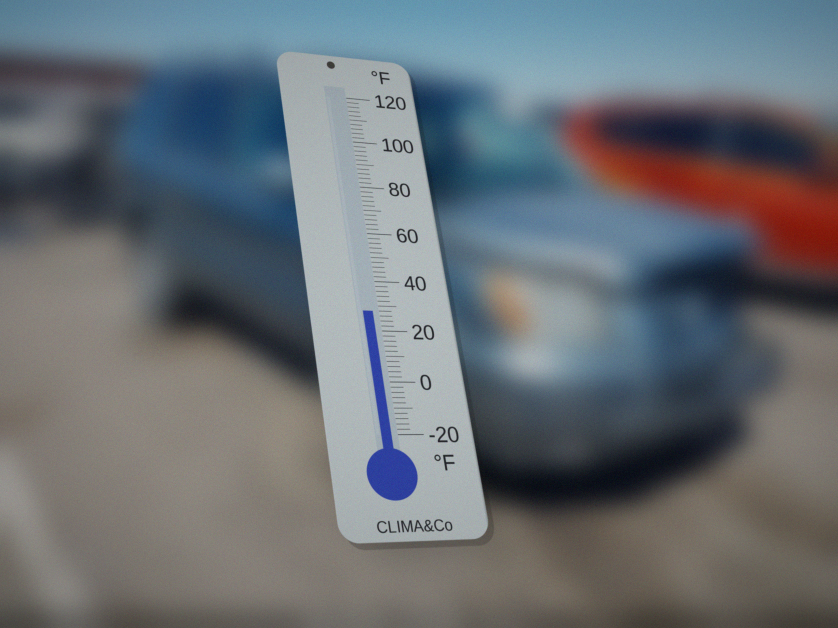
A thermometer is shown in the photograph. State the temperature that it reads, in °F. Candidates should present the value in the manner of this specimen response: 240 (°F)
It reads 28 (°F)
